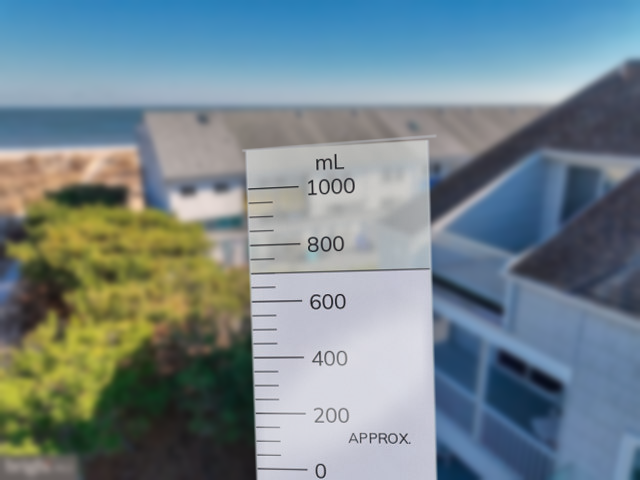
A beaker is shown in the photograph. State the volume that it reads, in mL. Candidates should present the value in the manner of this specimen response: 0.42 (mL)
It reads 700 (mL)
